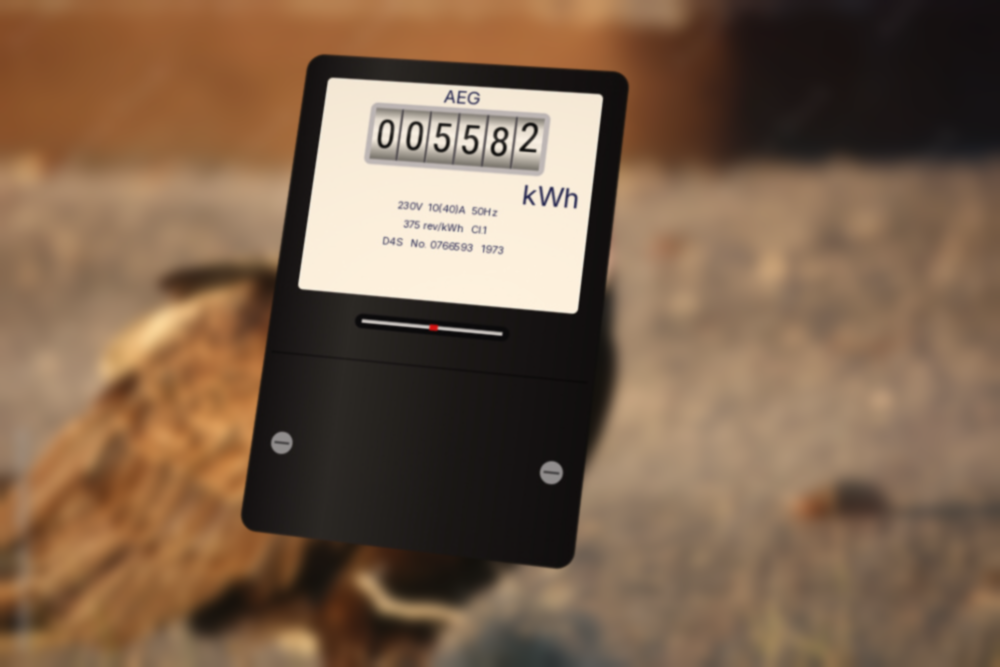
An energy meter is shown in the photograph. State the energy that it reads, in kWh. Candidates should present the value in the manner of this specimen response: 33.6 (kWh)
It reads 5582 (kWh)
